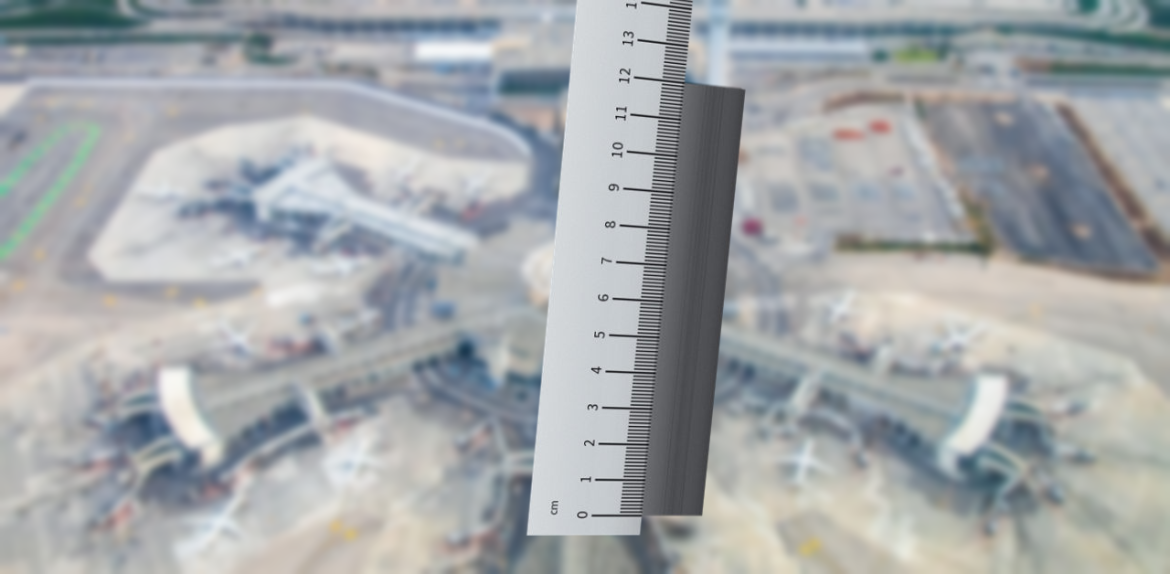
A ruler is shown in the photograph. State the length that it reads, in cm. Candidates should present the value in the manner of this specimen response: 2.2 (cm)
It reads 12 (cm)
